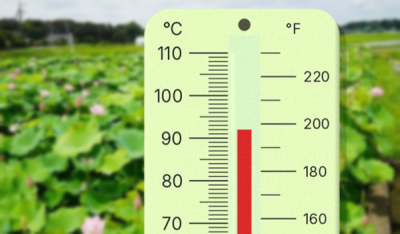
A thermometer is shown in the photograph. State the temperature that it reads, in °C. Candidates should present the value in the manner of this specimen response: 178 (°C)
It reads 92 (°C)
